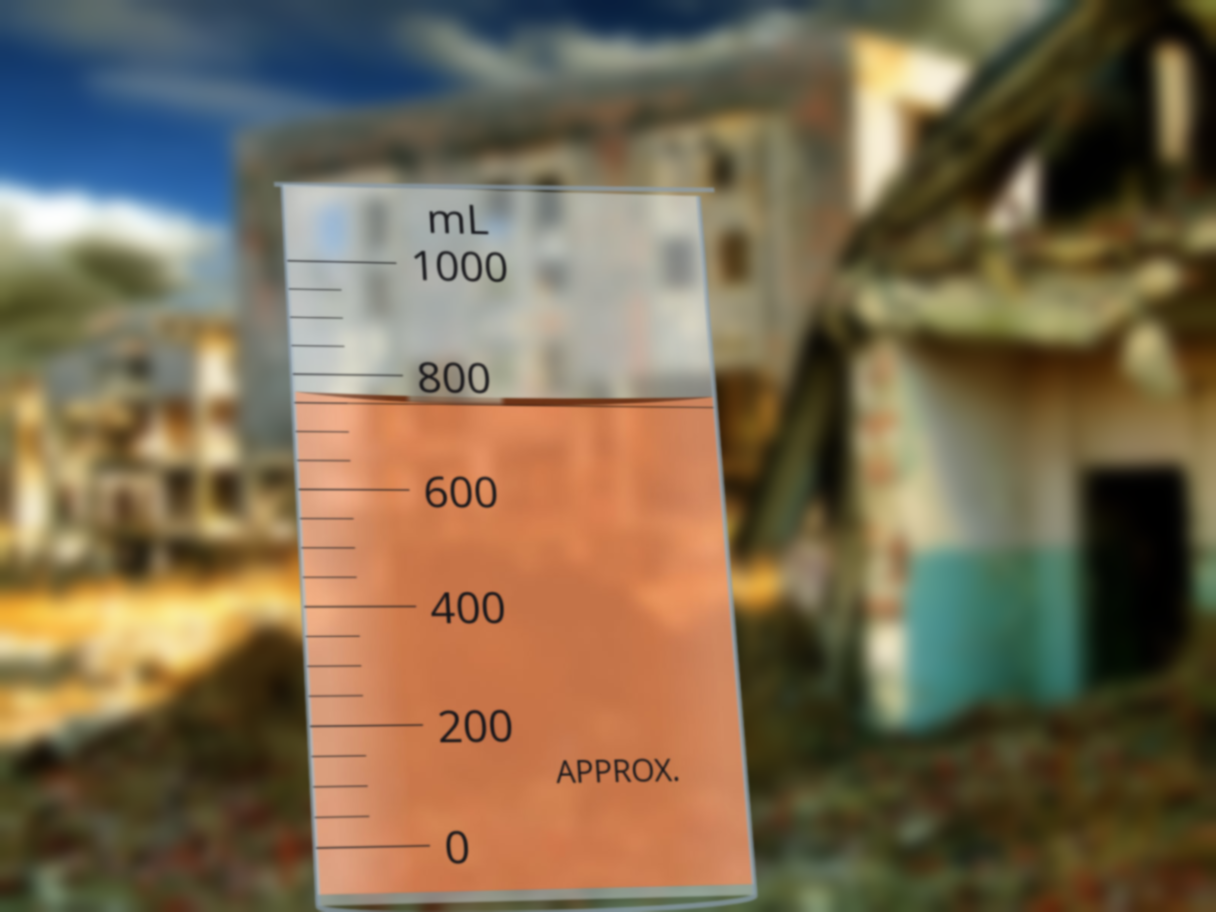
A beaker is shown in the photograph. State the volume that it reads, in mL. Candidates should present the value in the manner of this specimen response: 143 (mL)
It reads 750 (mL)
